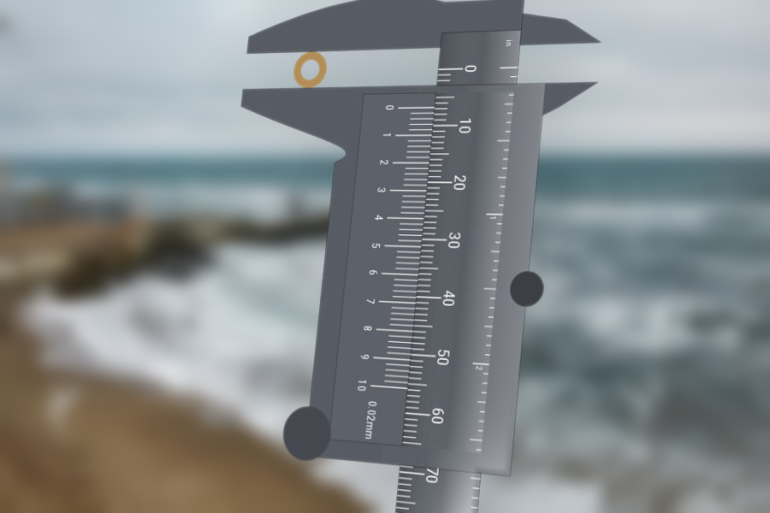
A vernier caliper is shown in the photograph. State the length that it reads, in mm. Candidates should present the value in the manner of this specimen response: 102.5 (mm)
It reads 6.8 (mm)
